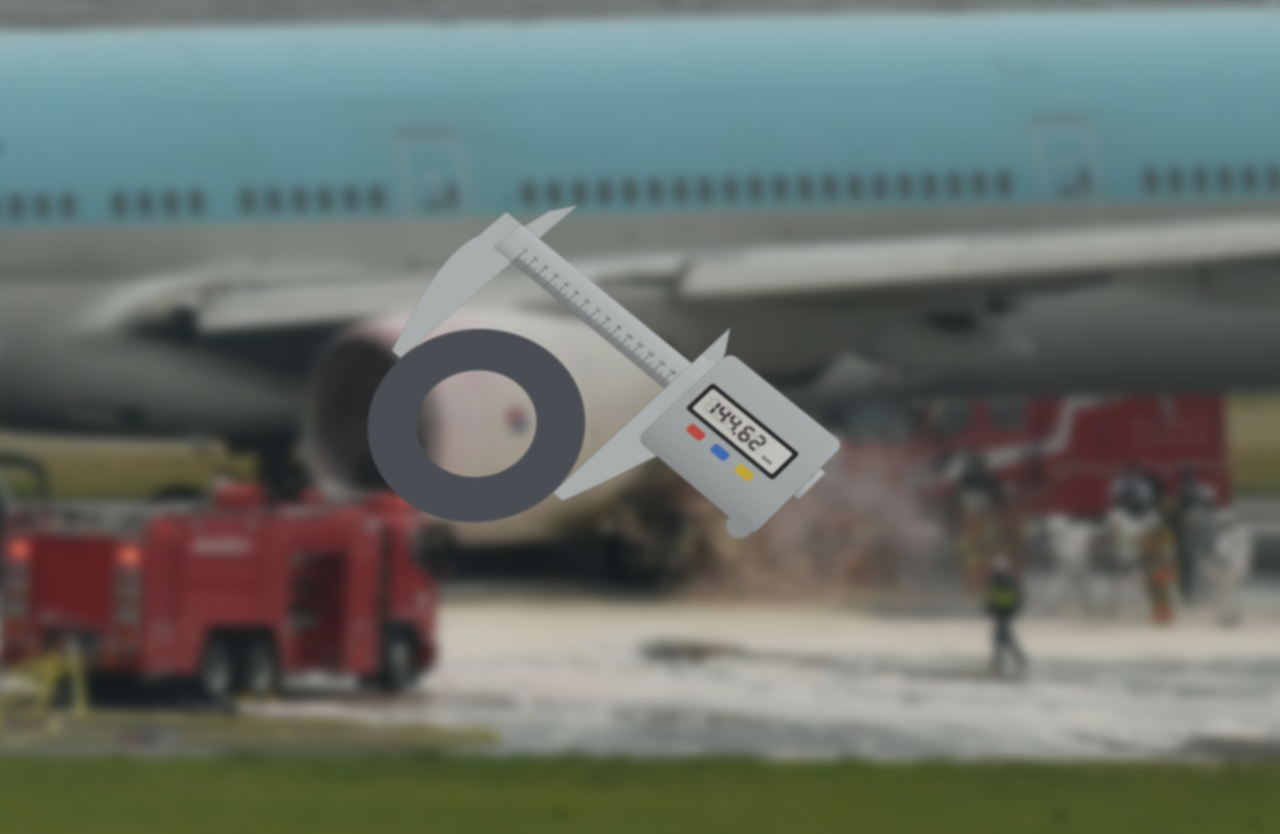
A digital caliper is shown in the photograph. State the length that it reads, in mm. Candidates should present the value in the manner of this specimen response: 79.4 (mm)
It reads 144.62 (mm)
